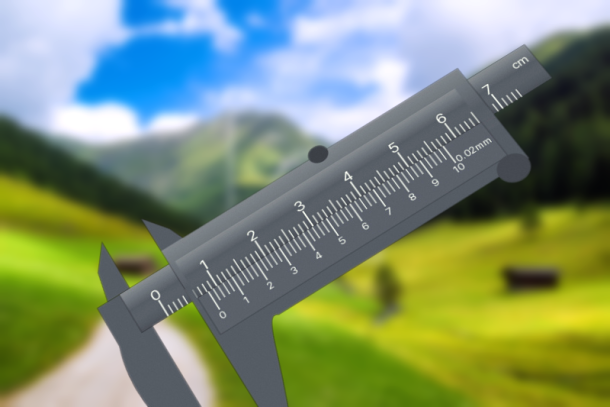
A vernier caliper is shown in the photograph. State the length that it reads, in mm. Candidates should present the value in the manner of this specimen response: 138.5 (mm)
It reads 8.2 (mm)
